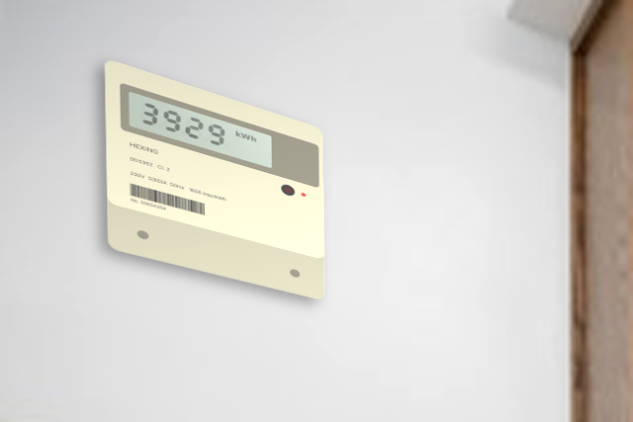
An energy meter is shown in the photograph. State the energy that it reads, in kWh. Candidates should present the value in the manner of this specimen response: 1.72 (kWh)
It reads 3929 (kWh)
